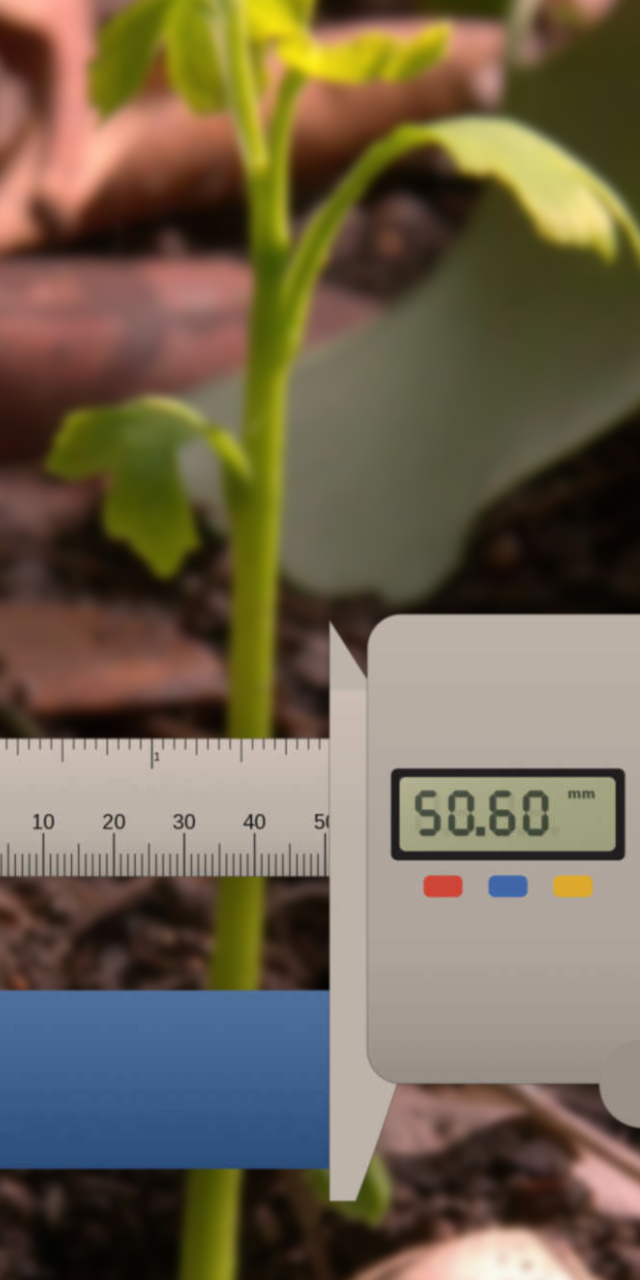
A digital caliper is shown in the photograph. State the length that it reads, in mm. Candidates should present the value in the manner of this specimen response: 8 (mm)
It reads 50.60 (mm)
